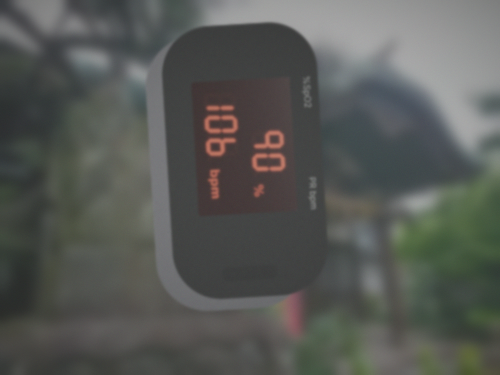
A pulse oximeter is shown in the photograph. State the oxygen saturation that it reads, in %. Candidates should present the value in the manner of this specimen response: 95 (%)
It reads 90 (%)
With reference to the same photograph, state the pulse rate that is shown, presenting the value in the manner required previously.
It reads 106 (bpm)
